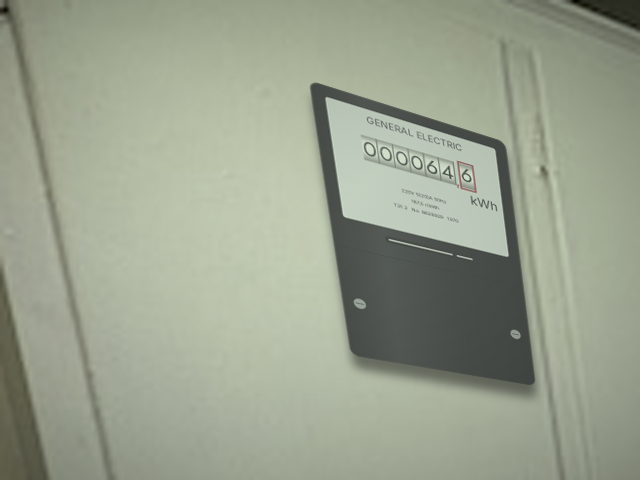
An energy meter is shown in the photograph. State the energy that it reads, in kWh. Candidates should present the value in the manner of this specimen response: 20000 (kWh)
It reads 64.6 (kWh)
